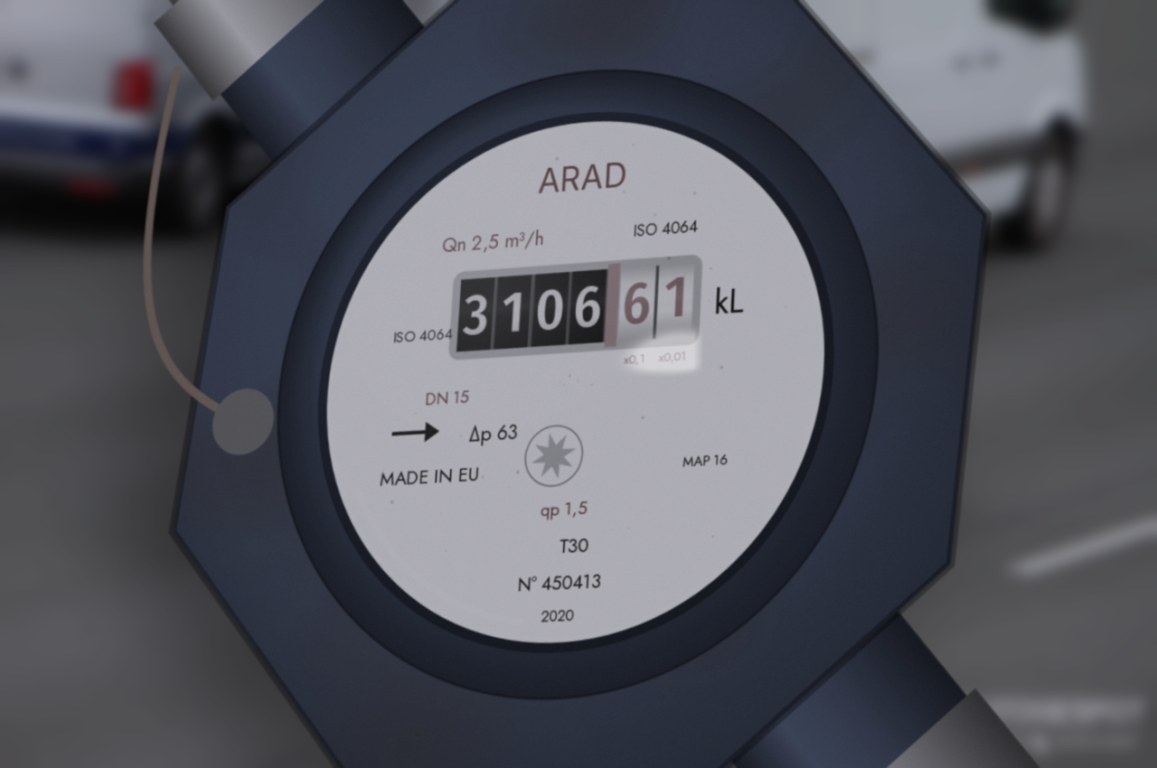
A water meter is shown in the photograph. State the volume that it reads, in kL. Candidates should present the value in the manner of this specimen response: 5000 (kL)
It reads 3106.61 (kL)
